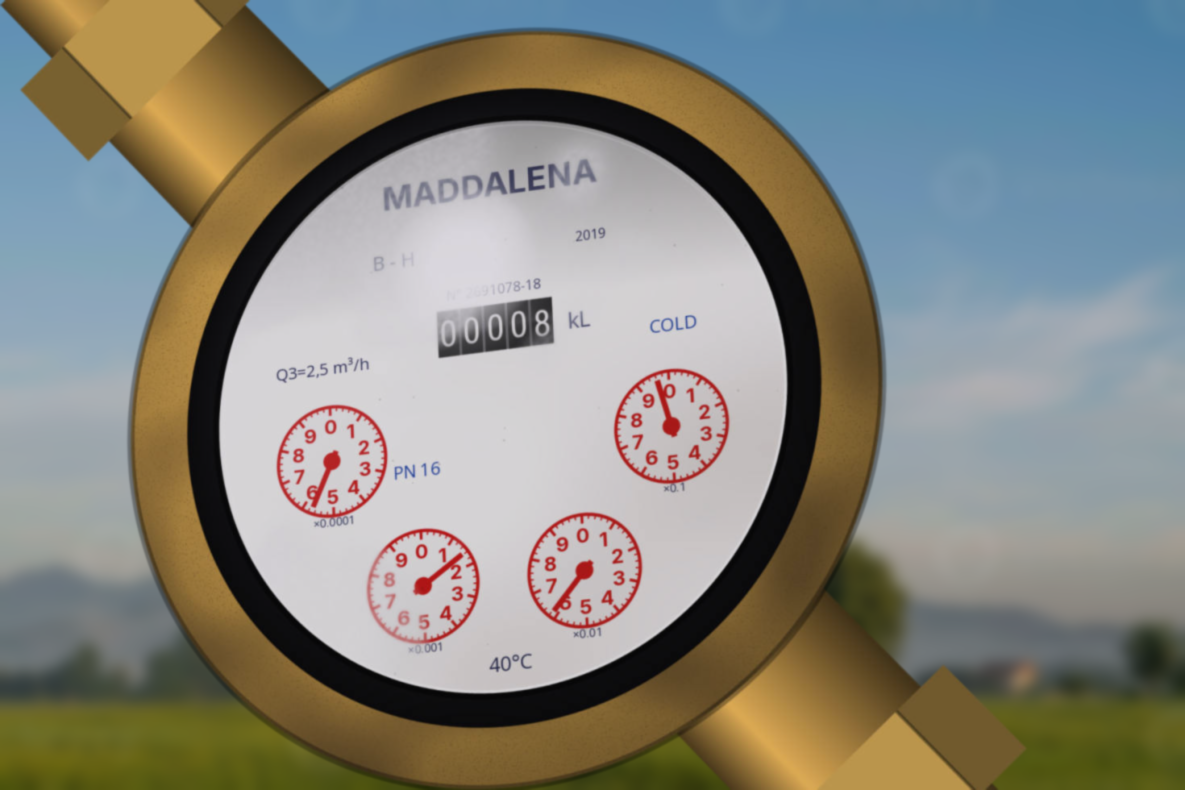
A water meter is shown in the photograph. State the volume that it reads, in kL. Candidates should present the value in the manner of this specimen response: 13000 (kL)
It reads 7.9615 (kL)
